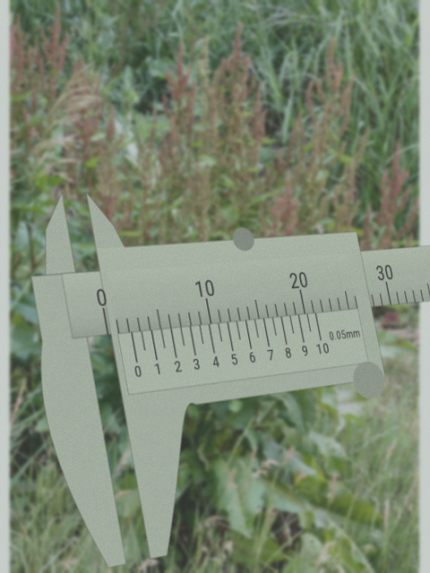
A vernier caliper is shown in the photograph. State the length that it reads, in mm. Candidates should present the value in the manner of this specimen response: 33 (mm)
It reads 2.2 (mm)
